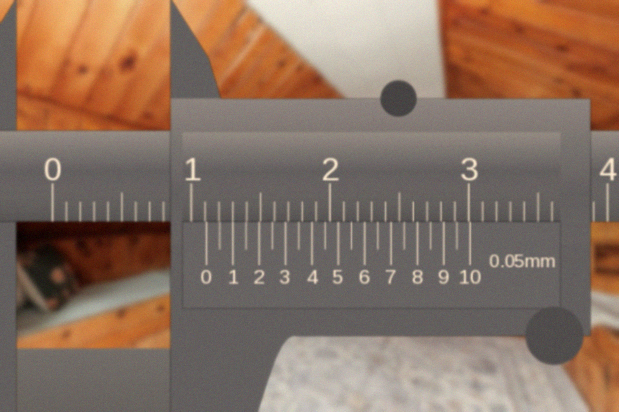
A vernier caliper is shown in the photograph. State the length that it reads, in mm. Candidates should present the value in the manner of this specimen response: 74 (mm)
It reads 11.1 (mm)
